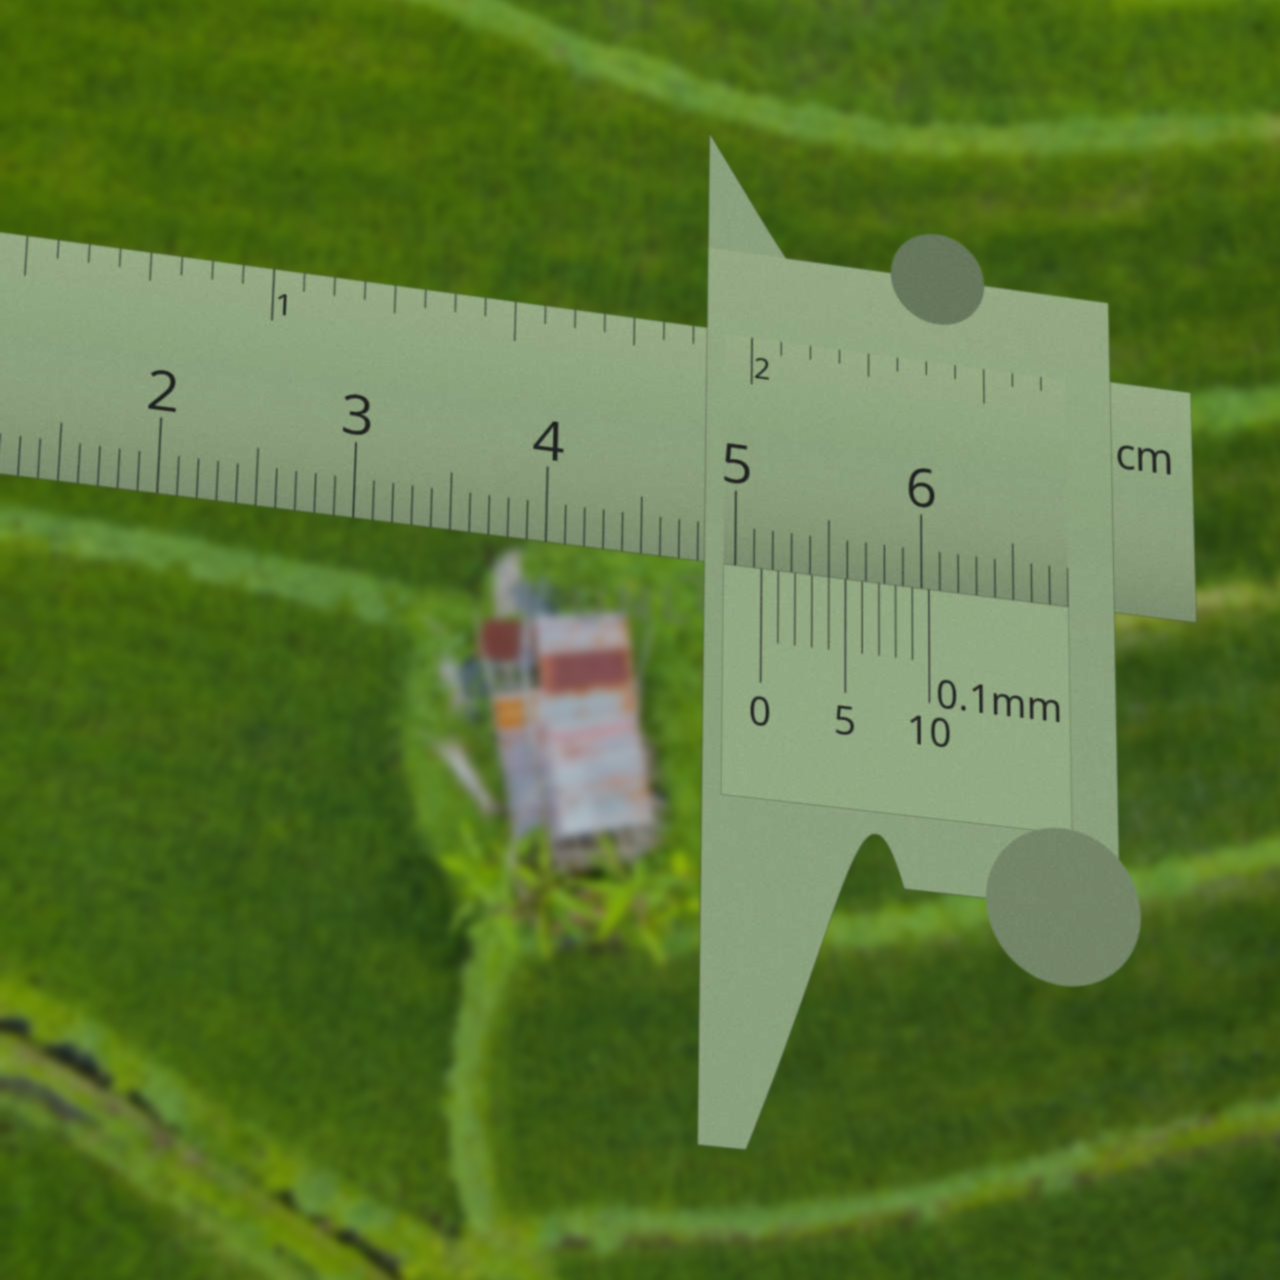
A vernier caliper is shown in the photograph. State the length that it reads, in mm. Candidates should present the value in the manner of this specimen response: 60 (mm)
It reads 51.4 (mm)
